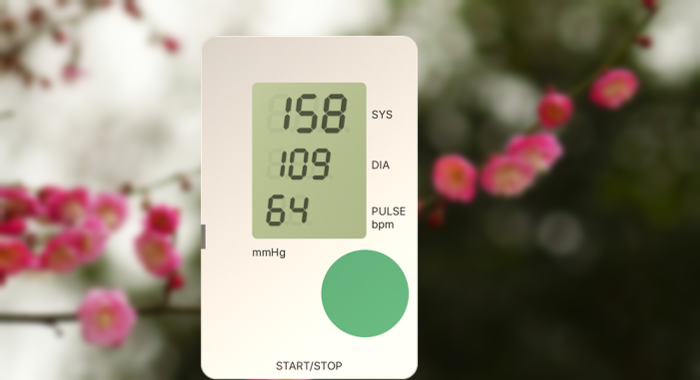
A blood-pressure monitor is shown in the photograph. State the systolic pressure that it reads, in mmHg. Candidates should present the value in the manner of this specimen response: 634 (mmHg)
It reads 158 (mmHg)
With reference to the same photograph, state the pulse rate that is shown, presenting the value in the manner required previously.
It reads 64 (bpm)
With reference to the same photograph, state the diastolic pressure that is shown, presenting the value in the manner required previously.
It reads 109 (mmHg)
